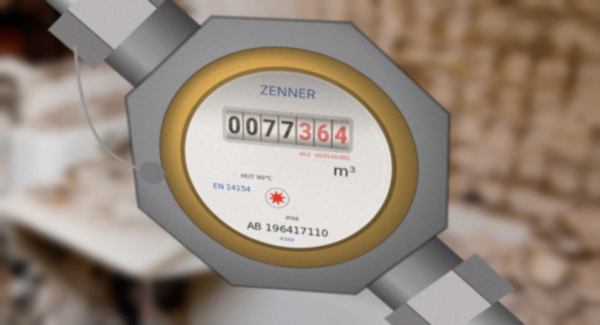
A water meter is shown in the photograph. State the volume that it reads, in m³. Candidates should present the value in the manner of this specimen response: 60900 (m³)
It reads 77.364 (m³)
